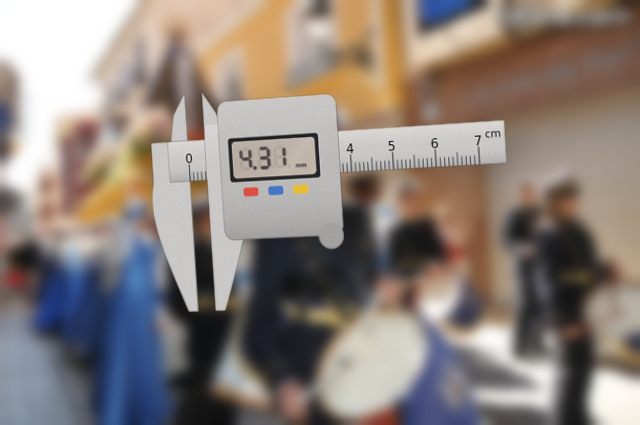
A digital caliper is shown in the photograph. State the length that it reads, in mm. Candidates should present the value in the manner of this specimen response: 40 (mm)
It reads 4.31 (mm)
